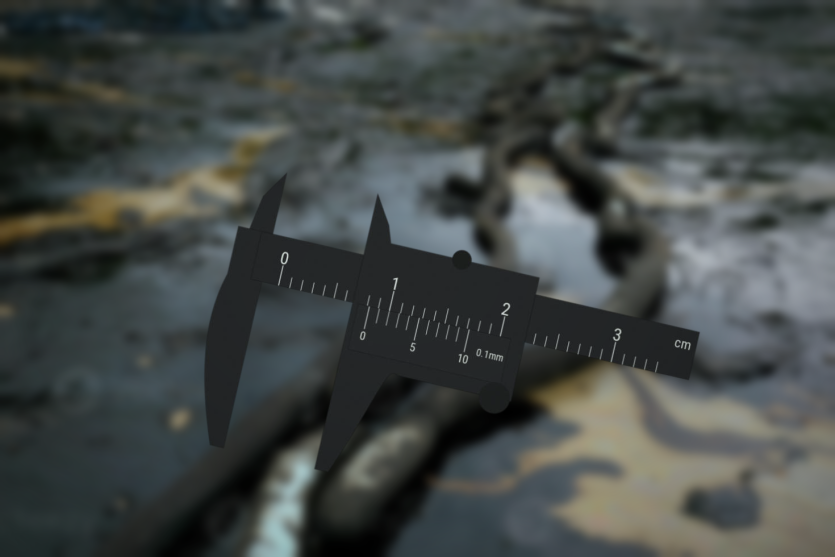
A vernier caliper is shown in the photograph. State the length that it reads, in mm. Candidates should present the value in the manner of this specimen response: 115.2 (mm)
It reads 8.2 (mm)
